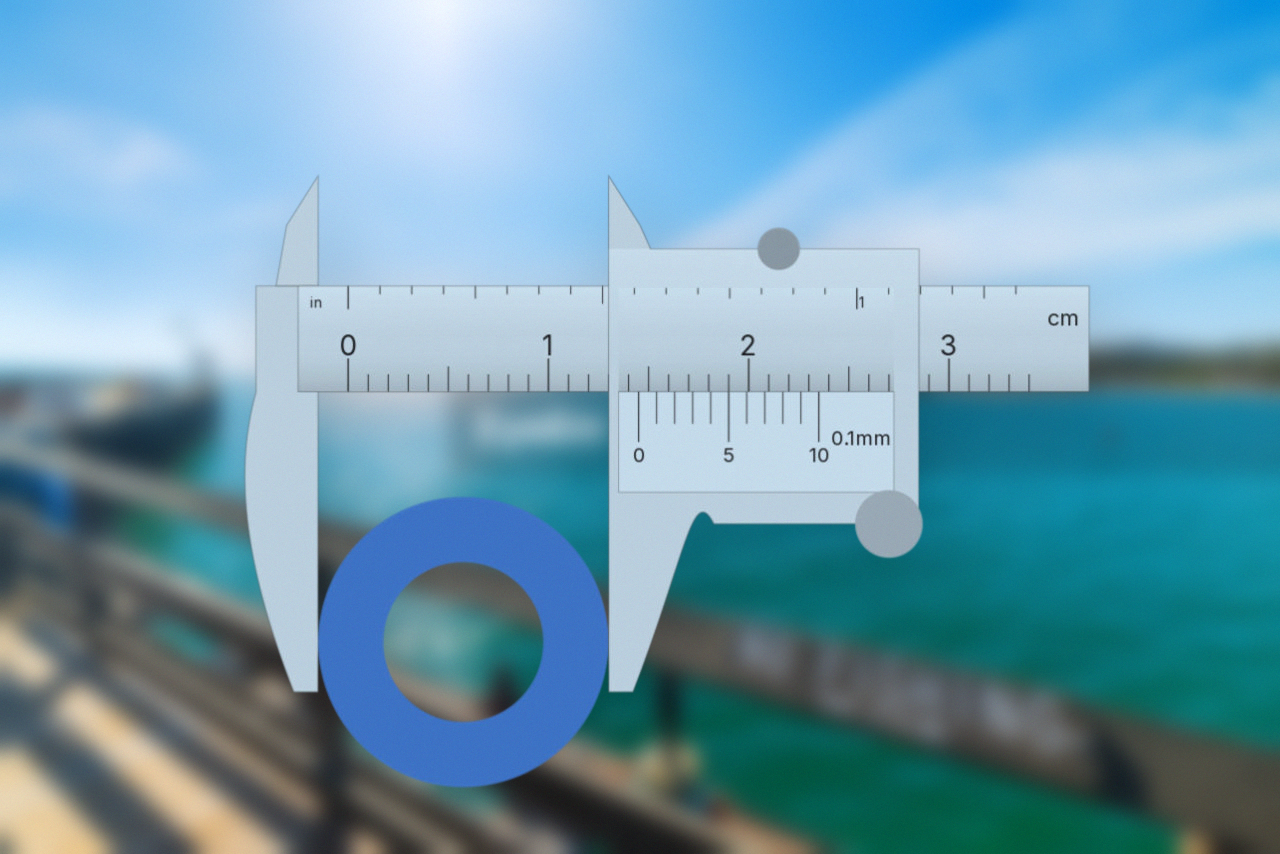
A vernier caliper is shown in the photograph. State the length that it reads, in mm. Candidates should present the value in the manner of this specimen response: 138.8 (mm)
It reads 14.5 (mm)
